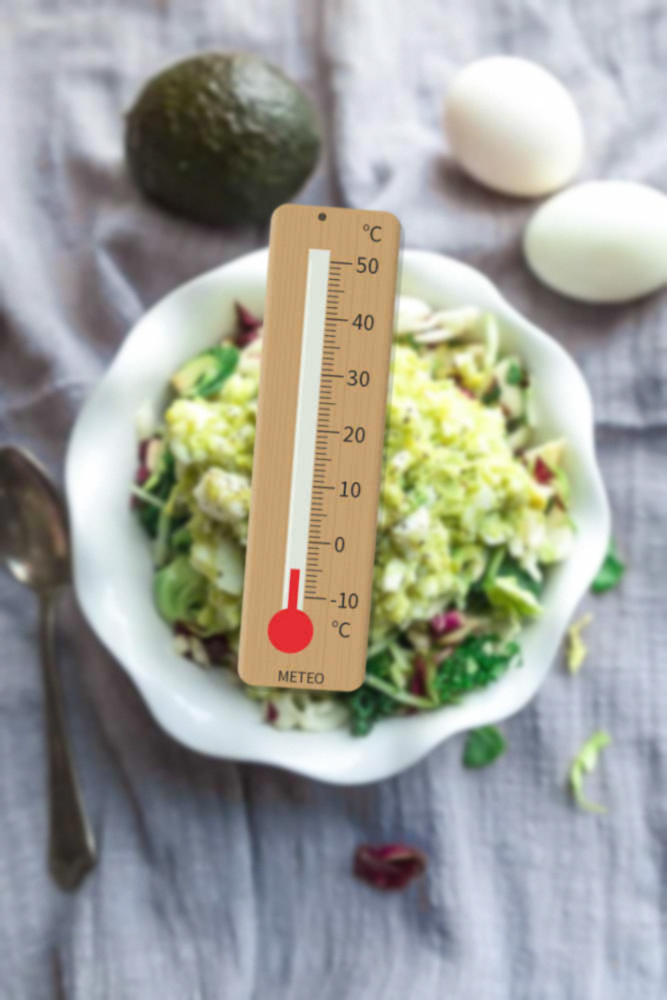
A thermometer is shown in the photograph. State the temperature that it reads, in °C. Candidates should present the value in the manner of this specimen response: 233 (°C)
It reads -5 (°C)
